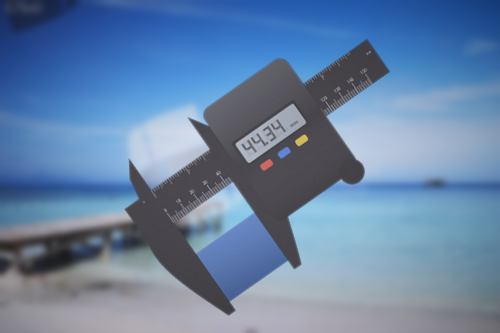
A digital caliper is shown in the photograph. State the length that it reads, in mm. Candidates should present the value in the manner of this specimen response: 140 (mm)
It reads 44.34 (mm)
